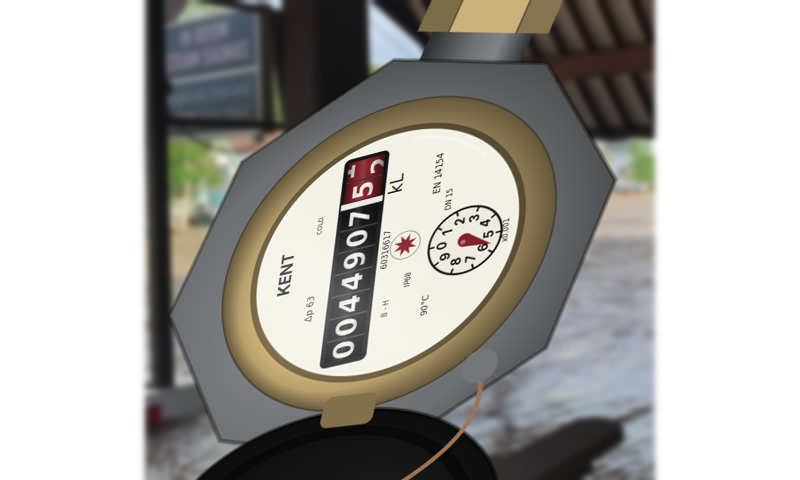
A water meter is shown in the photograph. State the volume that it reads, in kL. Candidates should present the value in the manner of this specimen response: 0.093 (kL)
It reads 44907.515 (kL)
